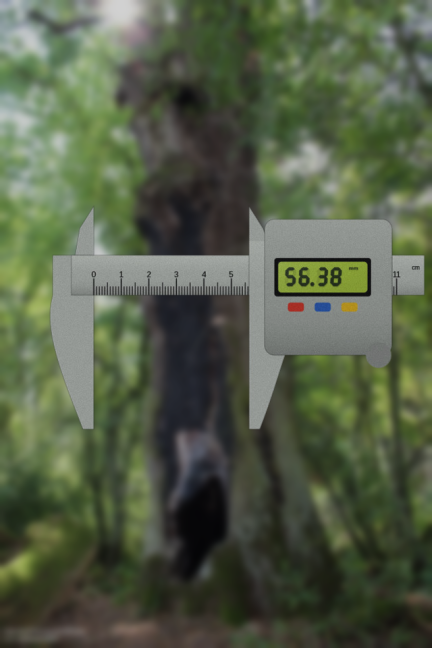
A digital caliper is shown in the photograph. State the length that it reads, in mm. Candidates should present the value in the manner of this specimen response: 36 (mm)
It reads 56.38 (mm)
